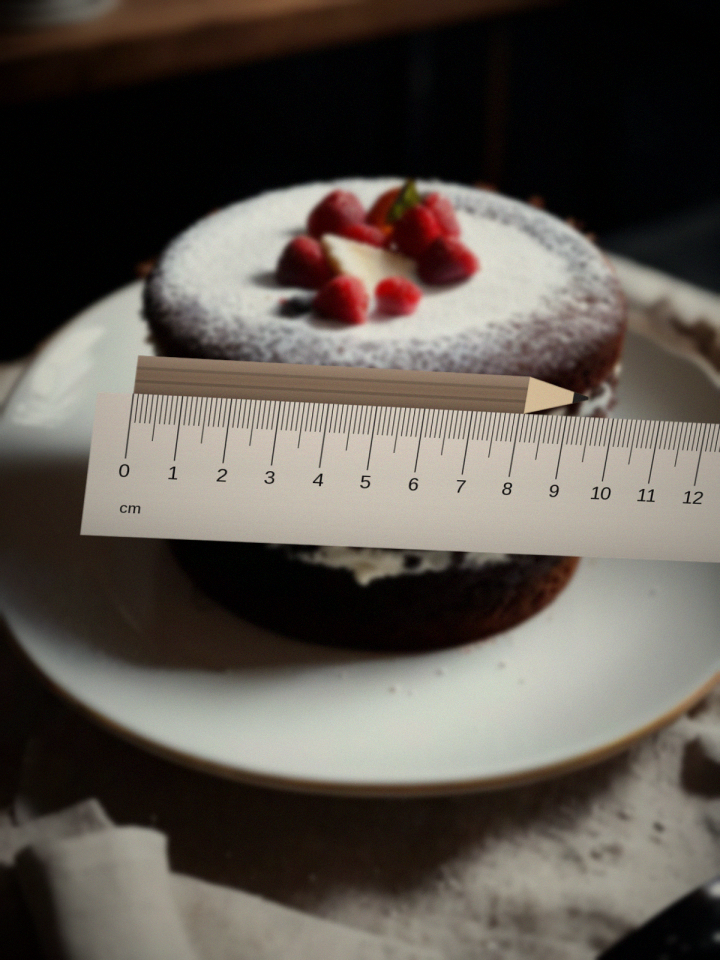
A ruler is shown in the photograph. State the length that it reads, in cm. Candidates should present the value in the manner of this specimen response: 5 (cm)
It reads 9.4 (cm)
